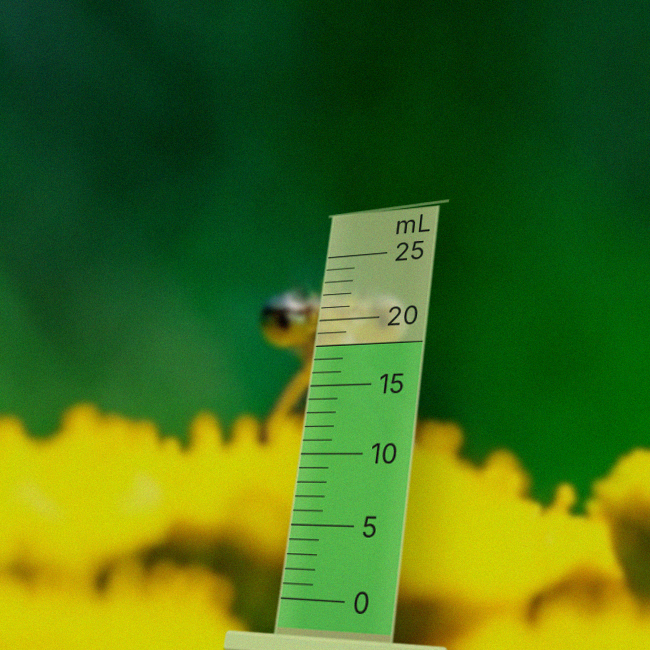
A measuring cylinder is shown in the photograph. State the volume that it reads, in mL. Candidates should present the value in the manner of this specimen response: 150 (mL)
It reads 18 (mL)
